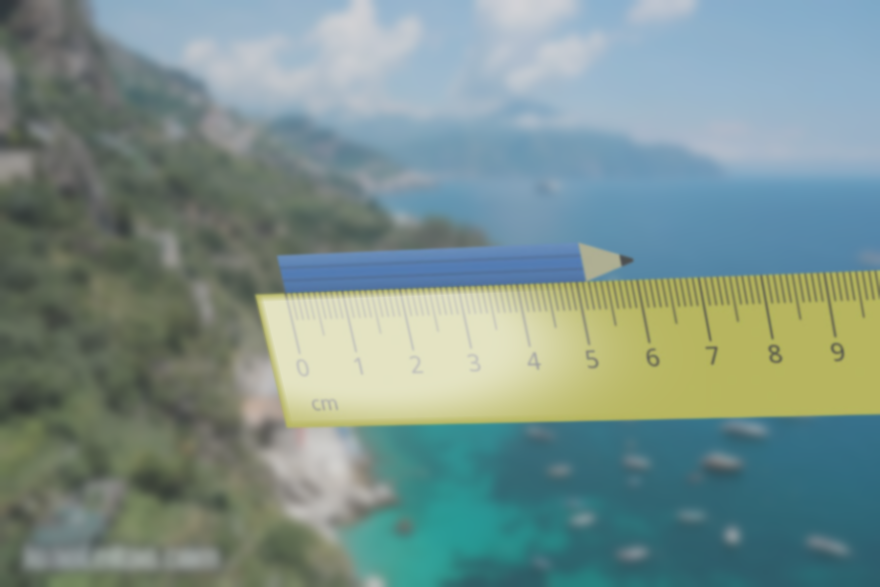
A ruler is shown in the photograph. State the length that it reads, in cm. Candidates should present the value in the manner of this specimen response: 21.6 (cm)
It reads 6 (cm)
